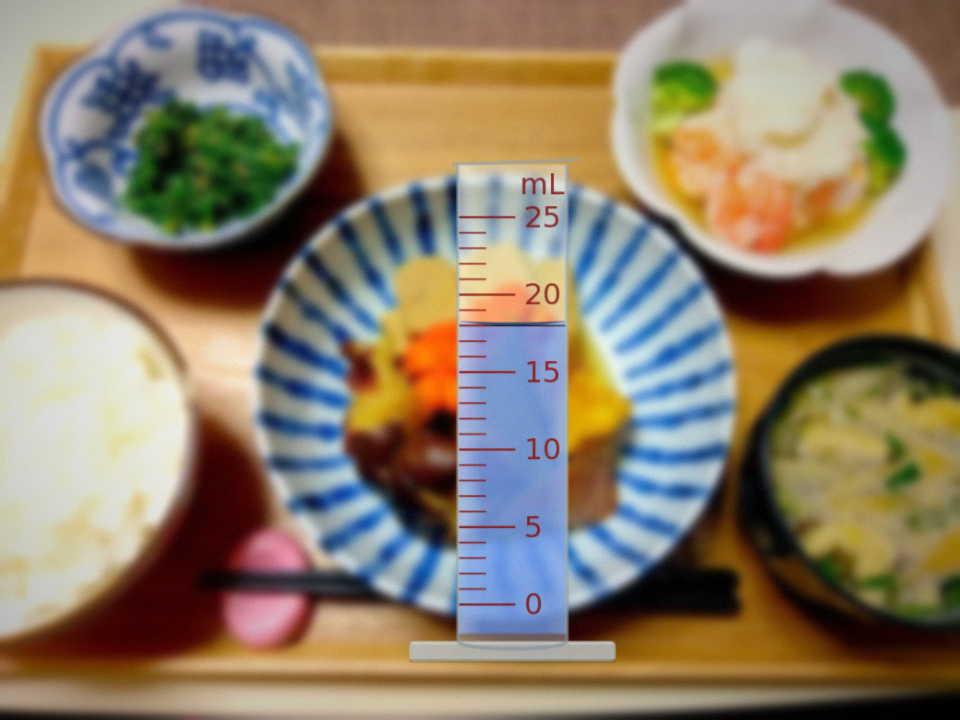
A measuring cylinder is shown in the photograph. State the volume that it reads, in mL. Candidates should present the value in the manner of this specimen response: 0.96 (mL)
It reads 18 (mL)
